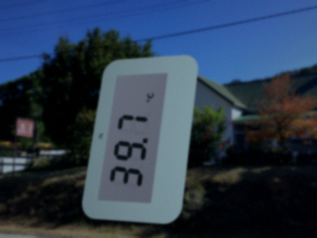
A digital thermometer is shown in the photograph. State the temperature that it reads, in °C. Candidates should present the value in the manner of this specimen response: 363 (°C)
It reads 39.7 (°C)
